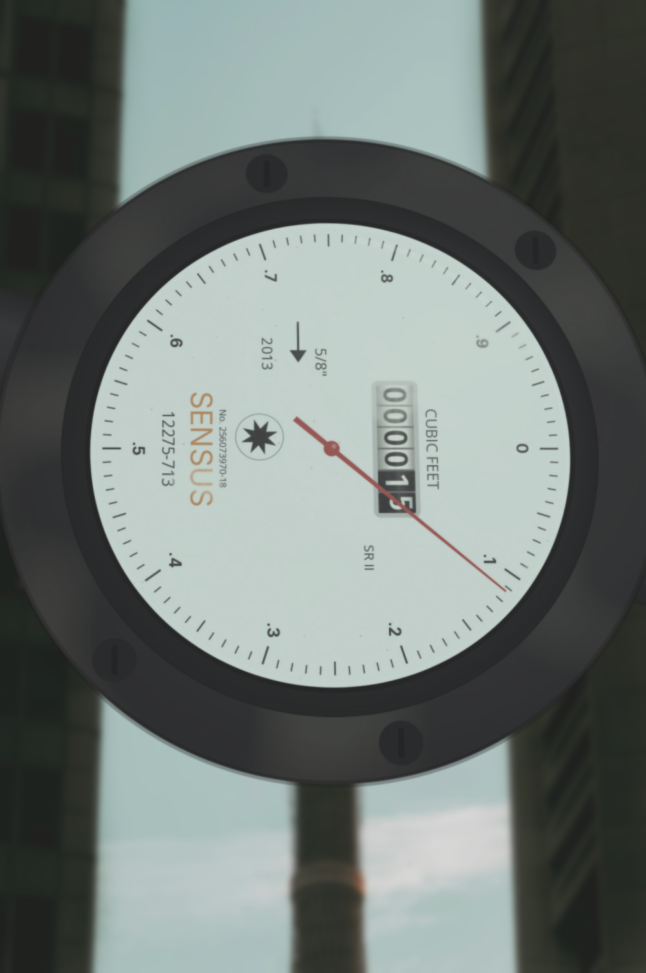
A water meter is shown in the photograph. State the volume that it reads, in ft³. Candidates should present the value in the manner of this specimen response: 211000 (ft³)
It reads 15.11 (ft³)
